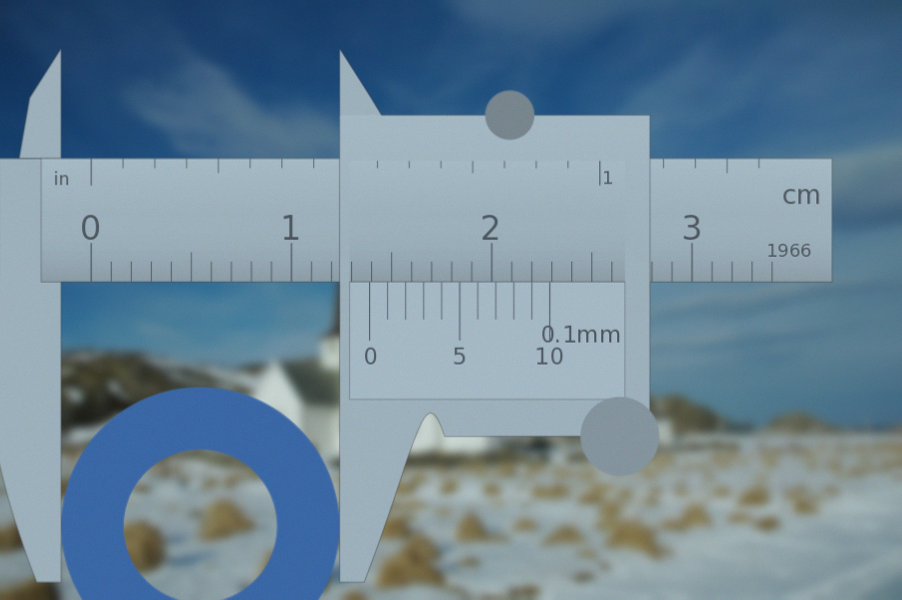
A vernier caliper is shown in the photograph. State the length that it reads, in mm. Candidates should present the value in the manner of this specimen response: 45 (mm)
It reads 13.9 (mm)
